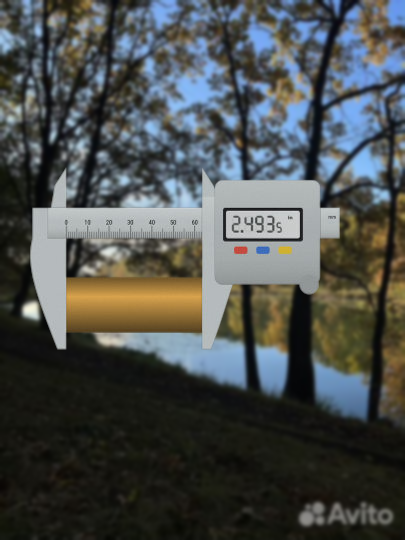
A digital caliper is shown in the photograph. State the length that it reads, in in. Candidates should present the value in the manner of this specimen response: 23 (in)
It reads 2.4935 (in)
